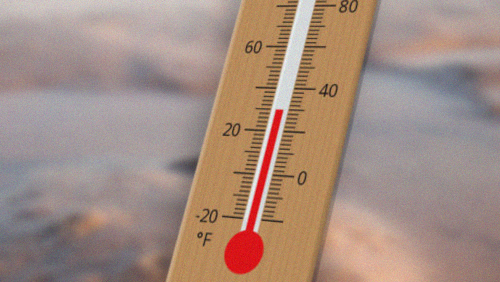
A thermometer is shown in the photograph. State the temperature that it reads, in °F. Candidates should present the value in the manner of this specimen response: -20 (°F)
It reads 30 (°F)
